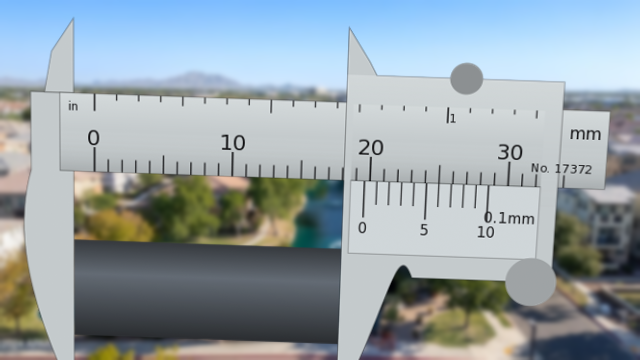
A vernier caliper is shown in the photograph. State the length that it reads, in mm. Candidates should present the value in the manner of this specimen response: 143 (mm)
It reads 19.6 (mm)
